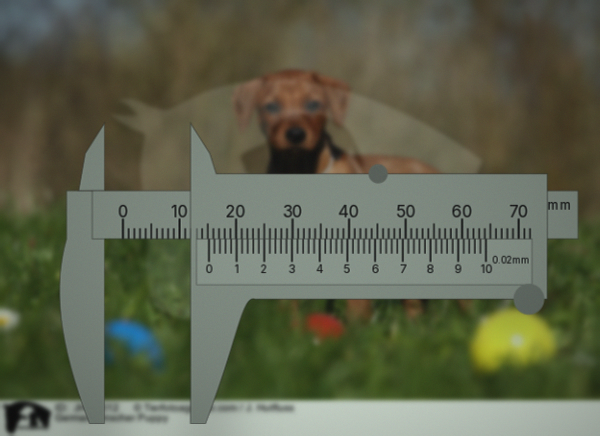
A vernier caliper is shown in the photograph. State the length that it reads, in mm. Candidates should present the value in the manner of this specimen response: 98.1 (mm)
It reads 15.2 (mm)
